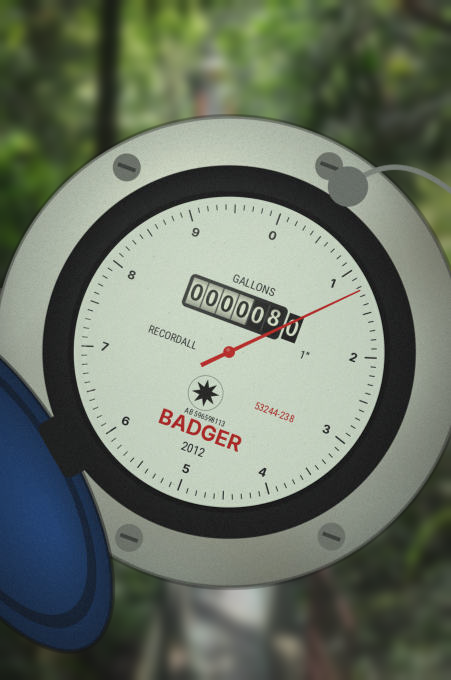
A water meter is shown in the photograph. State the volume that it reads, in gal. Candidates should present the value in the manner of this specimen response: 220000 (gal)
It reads 81.2 (gal)
